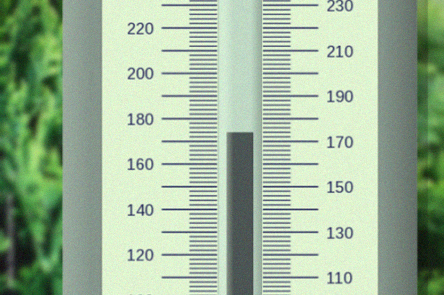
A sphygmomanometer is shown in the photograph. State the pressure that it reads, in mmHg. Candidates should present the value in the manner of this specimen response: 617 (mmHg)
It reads 174 (mmHg)
